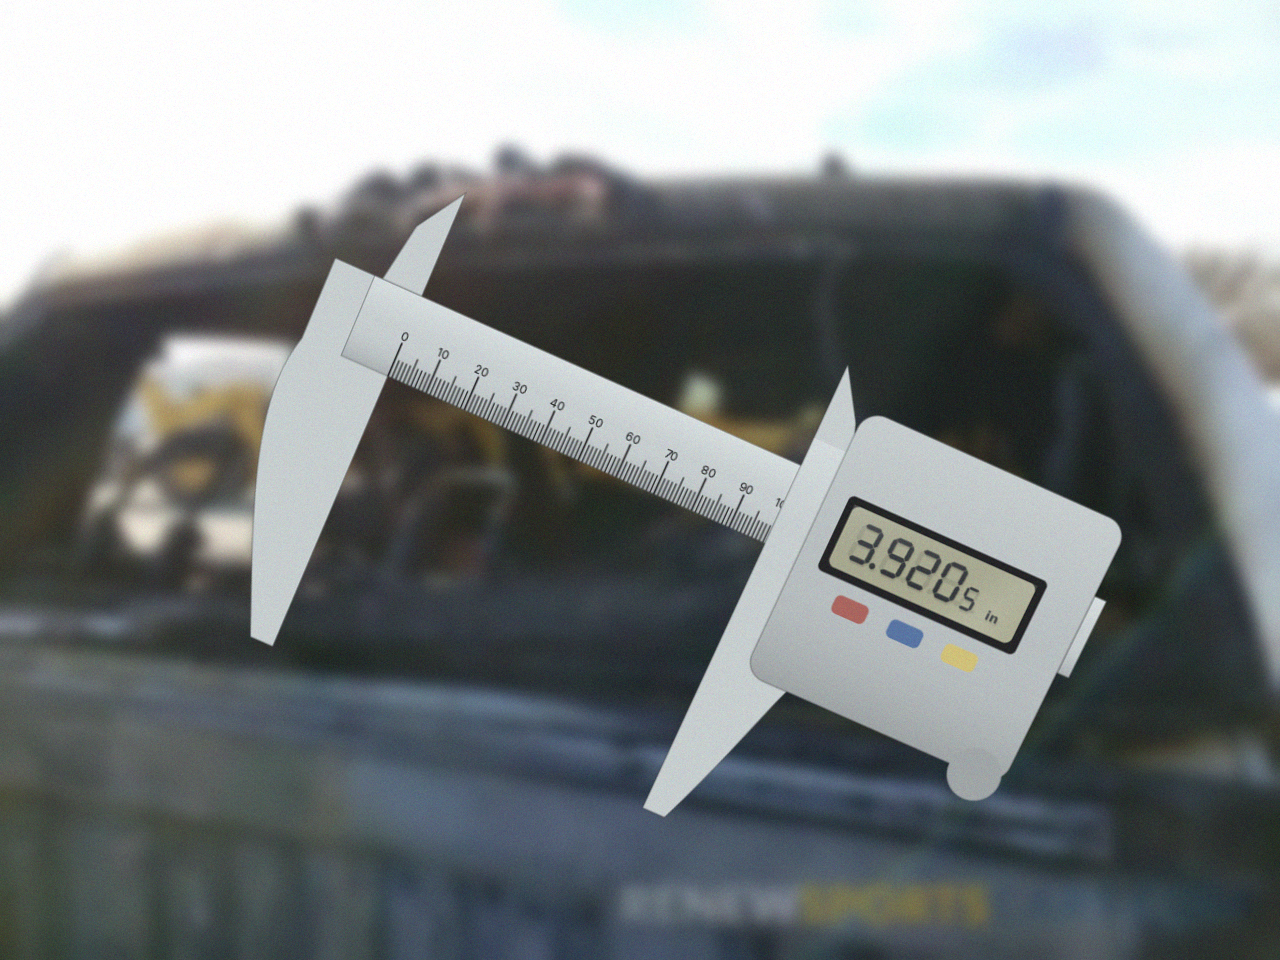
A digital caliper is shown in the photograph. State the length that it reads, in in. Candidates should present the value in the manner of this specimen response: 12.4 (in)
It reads 3.9205 (in)
